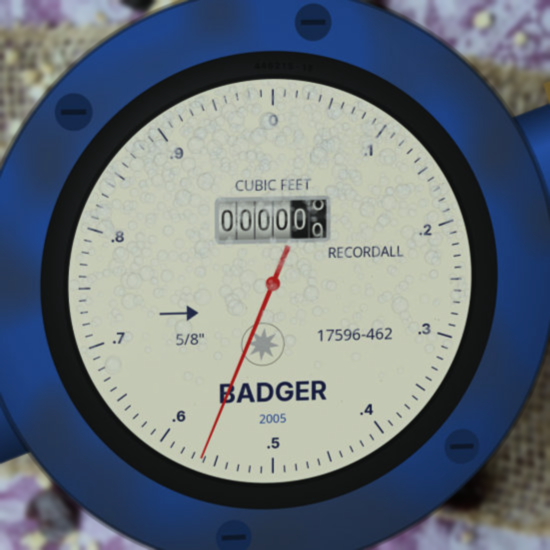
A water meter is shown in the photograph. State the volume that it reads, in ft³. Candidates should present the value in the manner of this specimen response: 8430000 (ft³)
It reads 8.56 (ft³)
